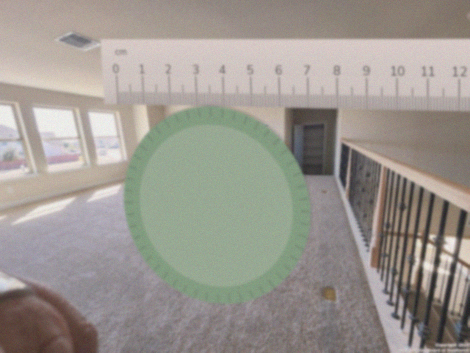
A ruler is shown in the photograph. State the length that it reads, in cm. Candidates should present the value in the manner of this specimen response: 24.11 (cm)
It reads 7 (cm)
